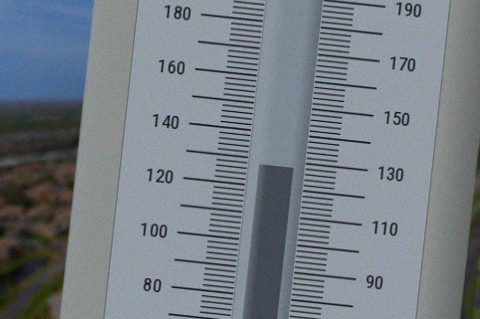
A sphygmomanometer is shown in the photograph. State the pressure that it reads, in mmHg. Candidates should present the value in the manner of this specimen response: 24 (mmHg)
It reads 128 (mmHg)
